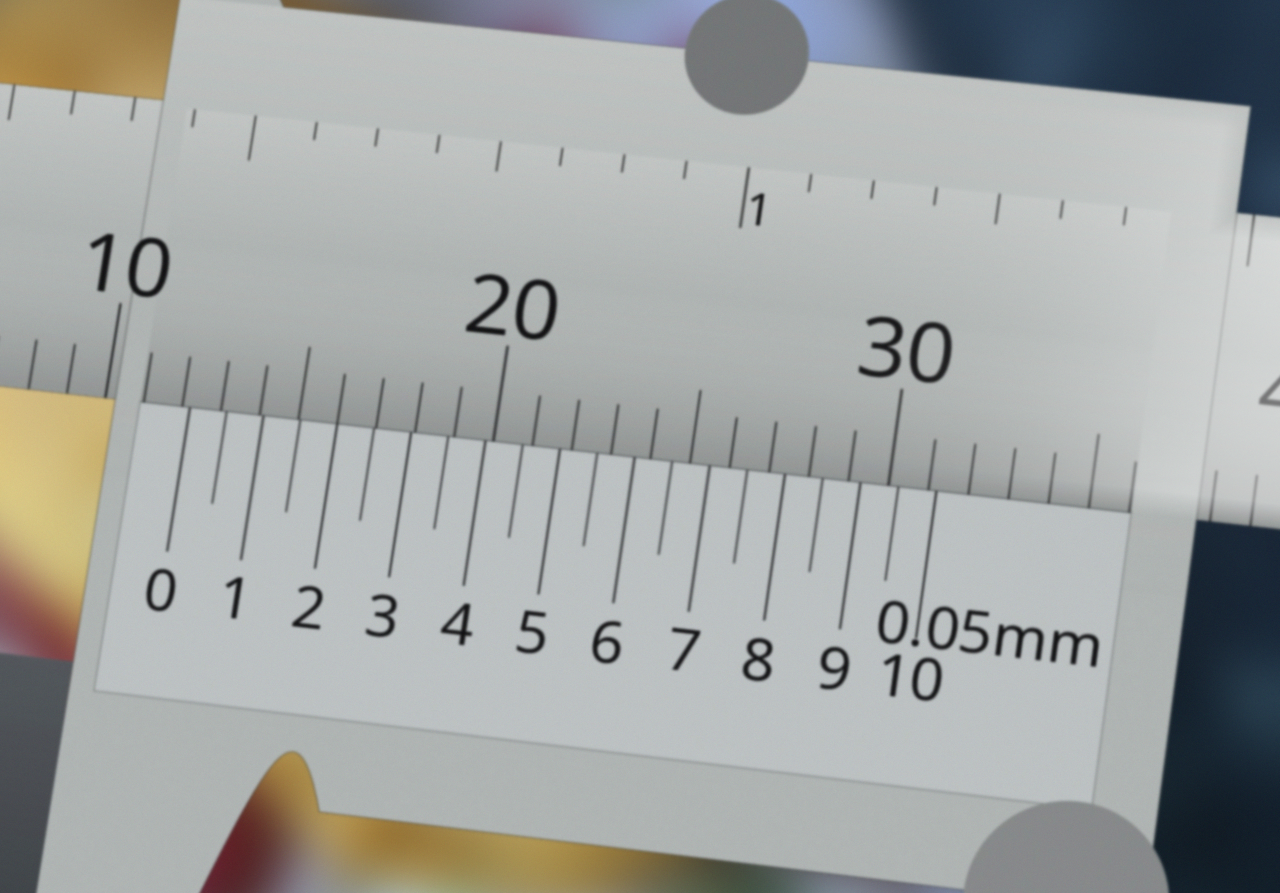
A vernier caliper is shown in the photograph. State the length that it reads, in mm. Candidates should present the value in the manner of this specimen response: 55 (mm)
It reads 12.20 (mm)
